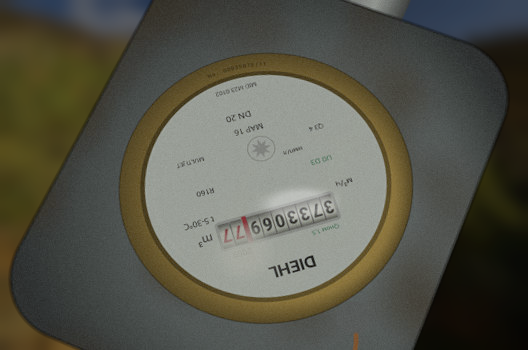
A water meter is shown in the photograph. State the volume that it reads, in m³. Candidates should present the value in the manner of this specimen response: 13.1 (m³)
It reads 3733069.77 (m³)
